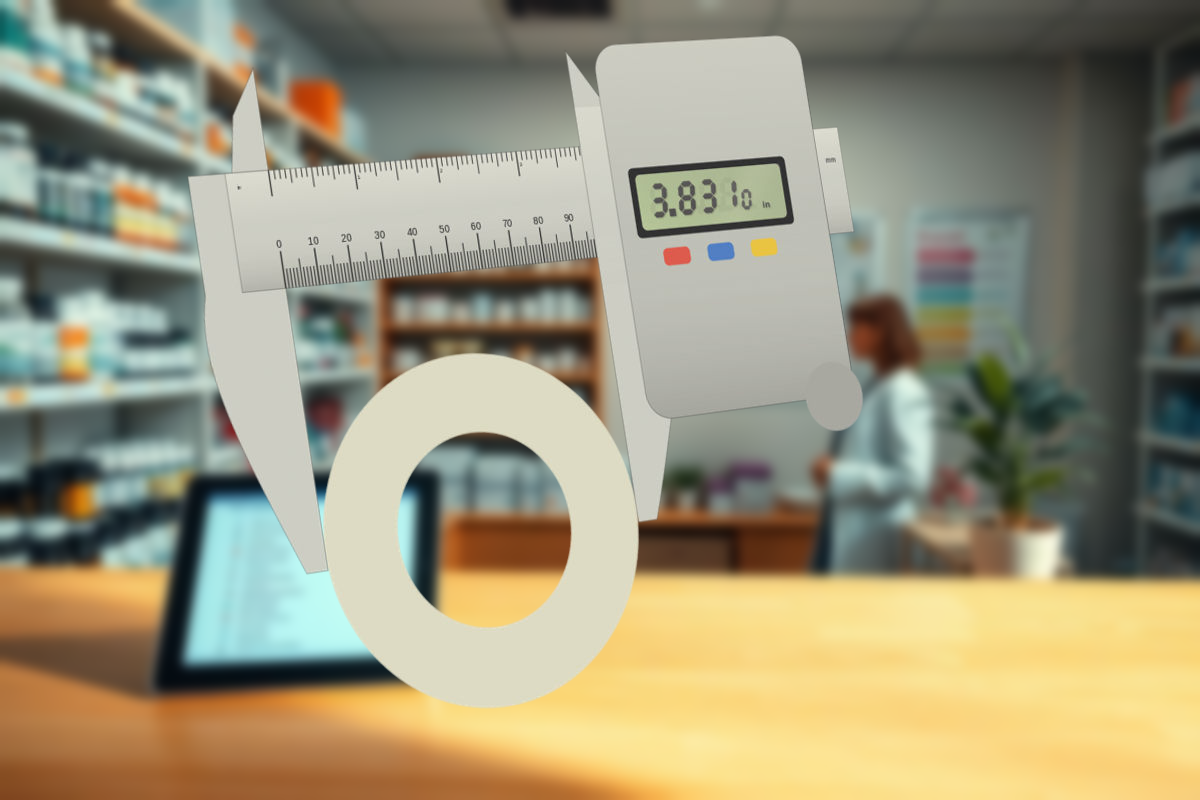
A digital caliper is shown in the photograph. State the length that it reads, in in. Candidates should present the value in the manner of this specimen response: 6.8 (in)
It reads 3.8310 (in)
